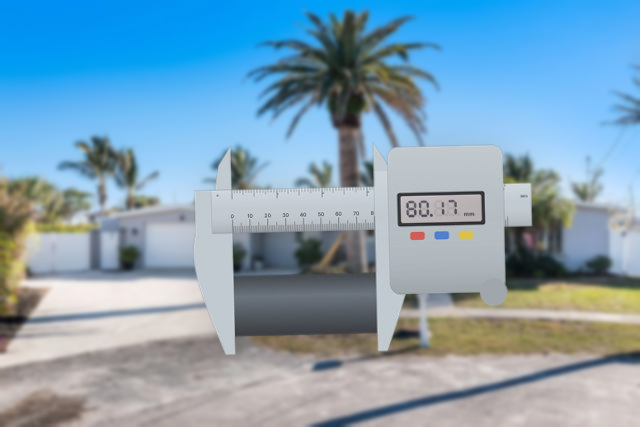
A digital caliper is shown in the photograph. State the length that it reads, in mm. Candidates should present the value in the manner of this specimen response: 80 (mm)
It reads 80.17 (mm)
